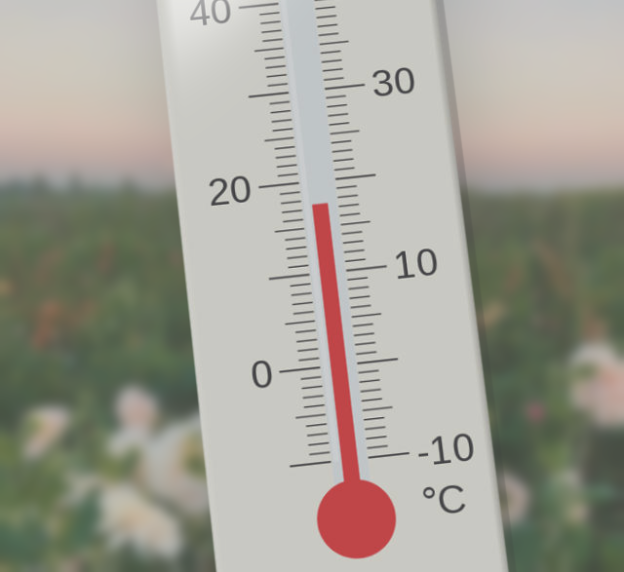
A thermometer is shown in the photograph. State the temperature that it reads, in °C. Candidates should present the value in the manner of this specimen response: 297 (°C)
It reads 17.5 (°C)
